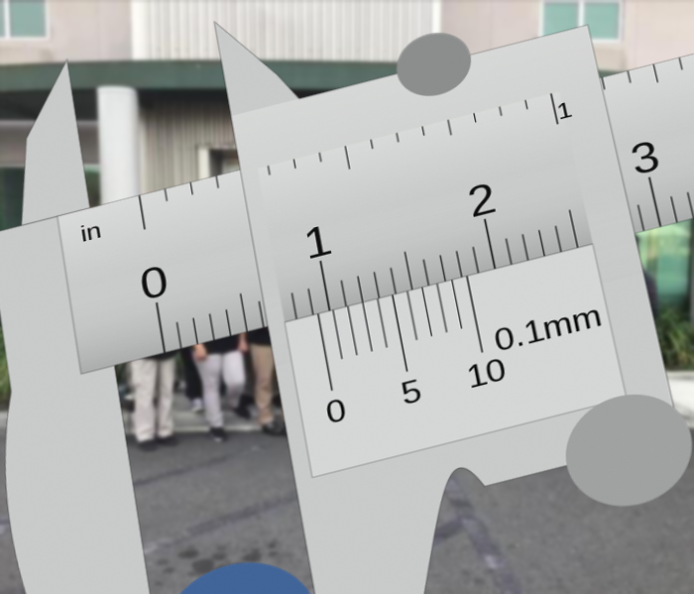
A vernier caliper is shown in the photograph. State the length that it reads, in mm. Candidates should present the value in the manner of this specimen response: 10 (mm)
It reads 9.3 (mm)
